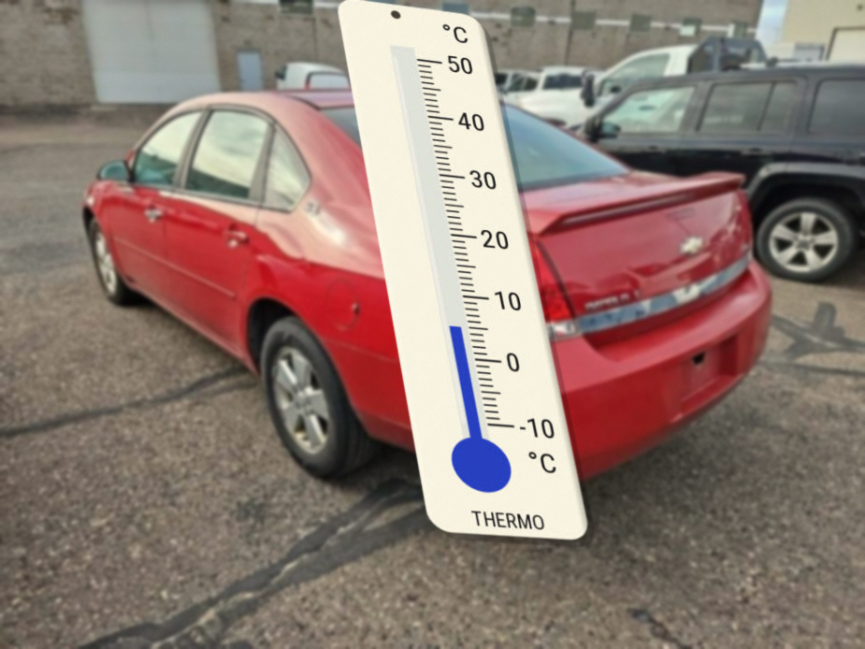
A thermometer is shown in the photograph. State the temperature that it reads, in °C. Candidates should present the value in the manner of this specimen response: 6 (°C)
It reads 5 (°C)
